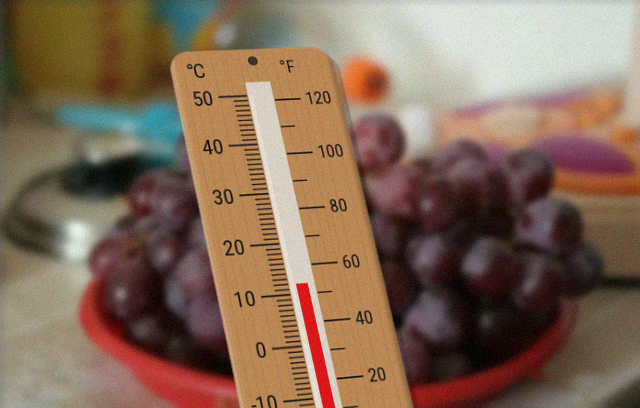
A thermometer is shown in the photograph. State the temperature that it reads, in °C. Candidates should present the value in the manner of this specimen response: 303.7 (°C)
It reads 12 (°C)
